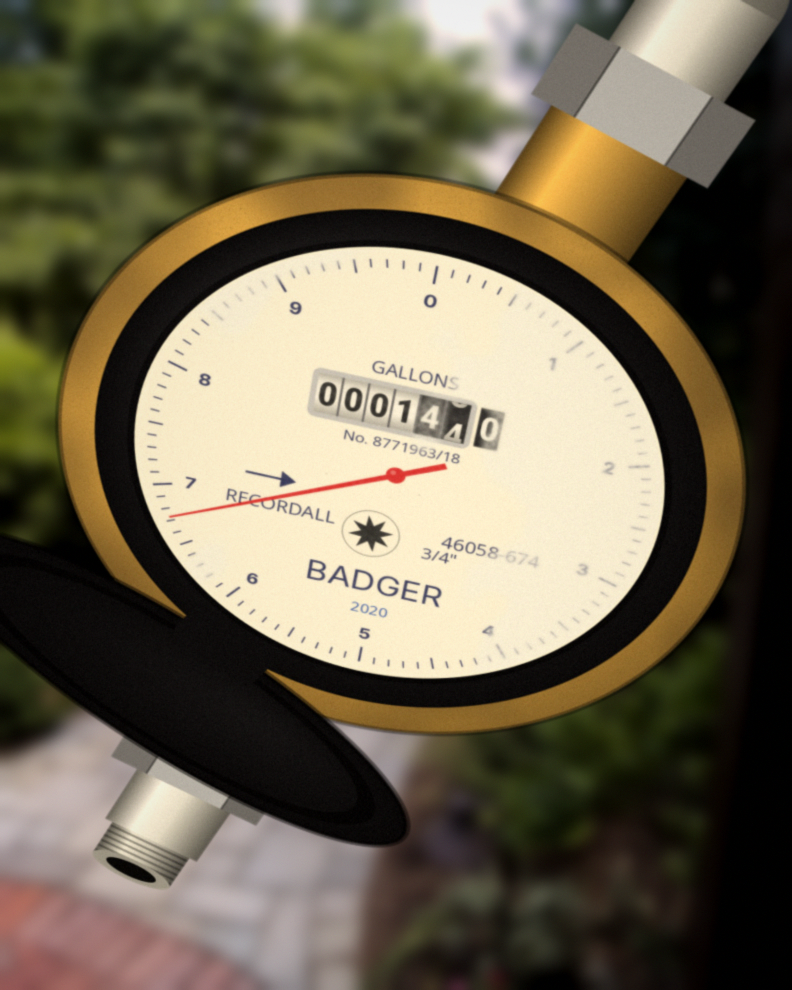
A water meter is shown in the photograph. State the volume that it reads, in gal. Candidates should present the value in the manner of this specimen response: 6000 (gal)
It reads 1436.7 (gal)
